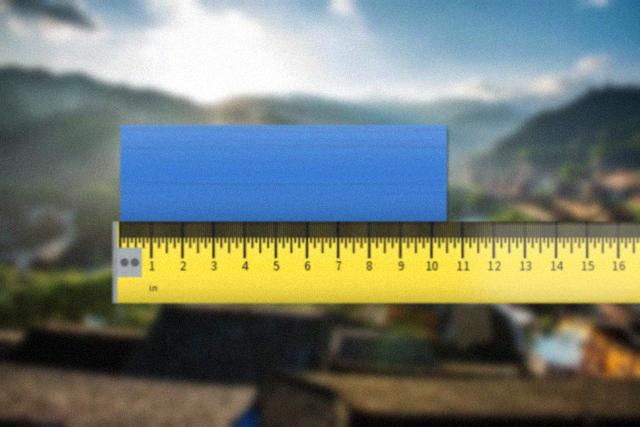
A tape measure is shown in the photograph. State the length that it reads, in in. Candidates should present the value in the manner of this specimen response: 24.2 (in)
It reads 10.5 (in)
